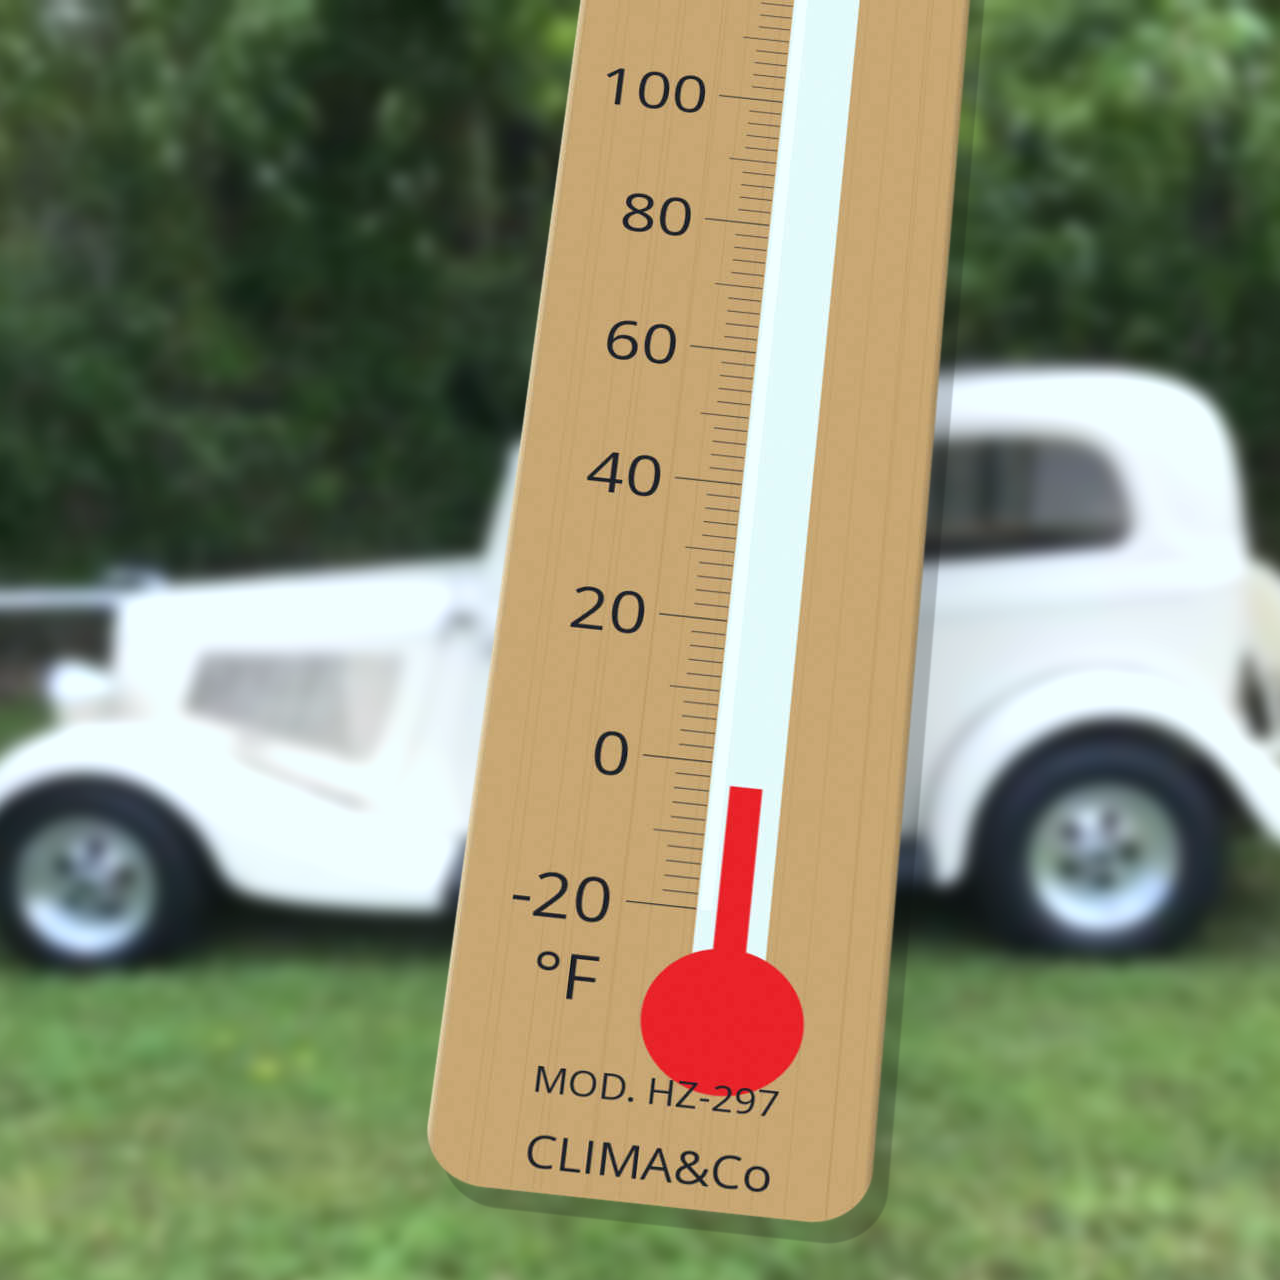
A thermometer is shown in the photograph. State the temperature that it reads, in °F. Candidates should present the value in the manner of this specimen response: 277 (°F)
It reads -3 (°F)
